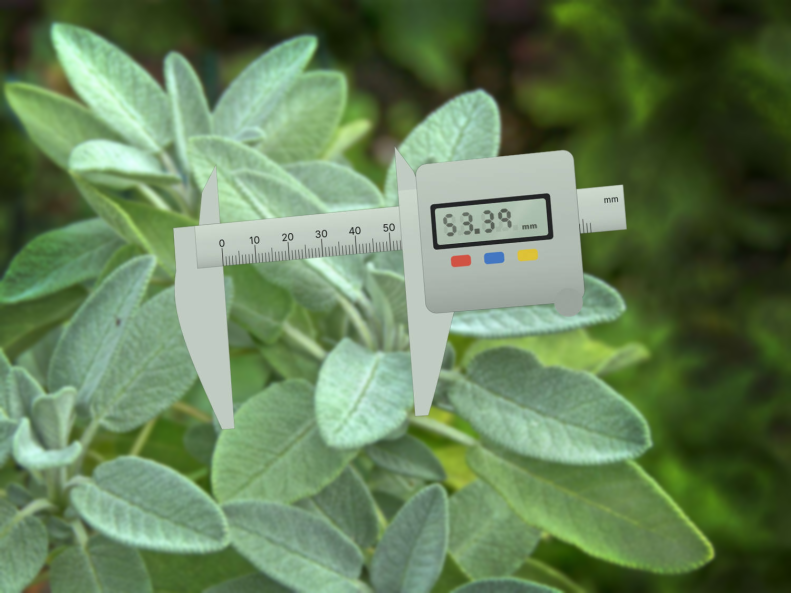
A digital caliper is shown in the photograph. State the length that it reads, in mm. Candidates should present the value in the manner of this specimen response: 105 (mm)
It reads 53.39 (mm)
